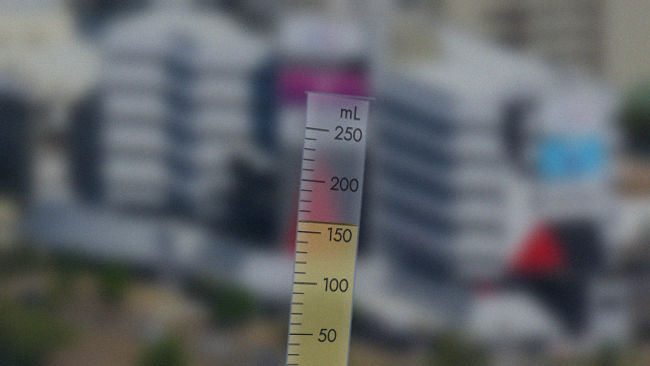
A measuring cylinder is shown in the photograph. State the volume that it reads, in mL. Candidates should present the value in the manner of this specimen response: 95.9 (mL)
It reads 160 (mL)
